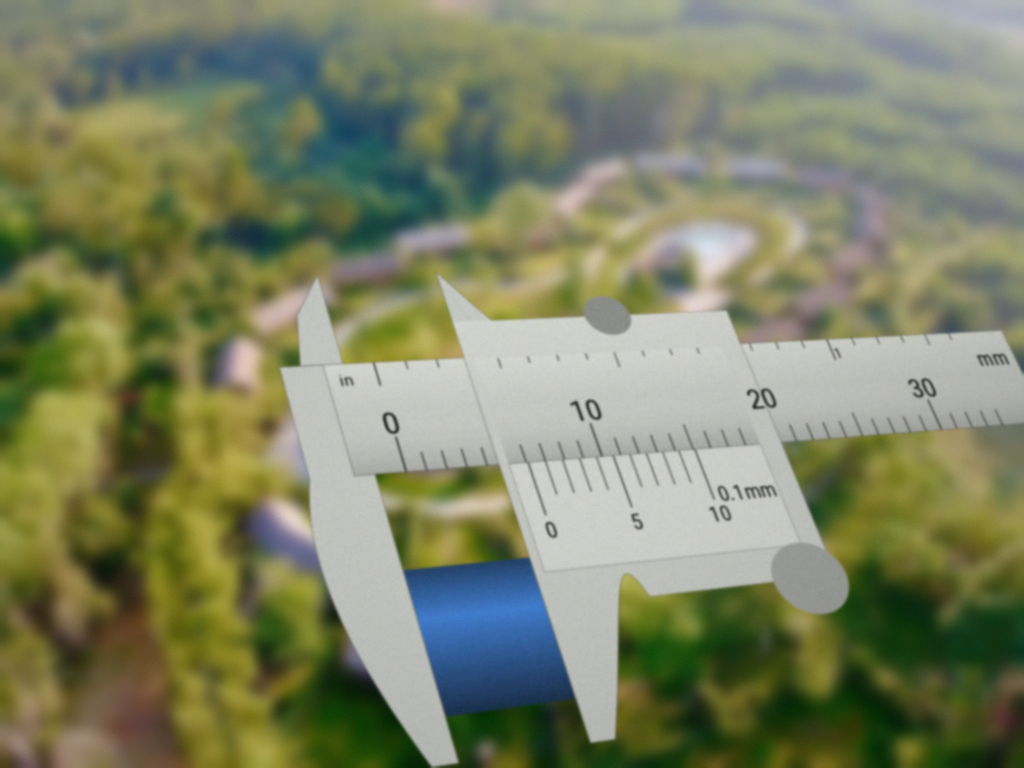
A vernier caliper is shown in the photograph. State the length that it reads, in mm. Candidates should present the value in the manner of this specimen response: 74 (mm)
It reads 6.1 (mm)
